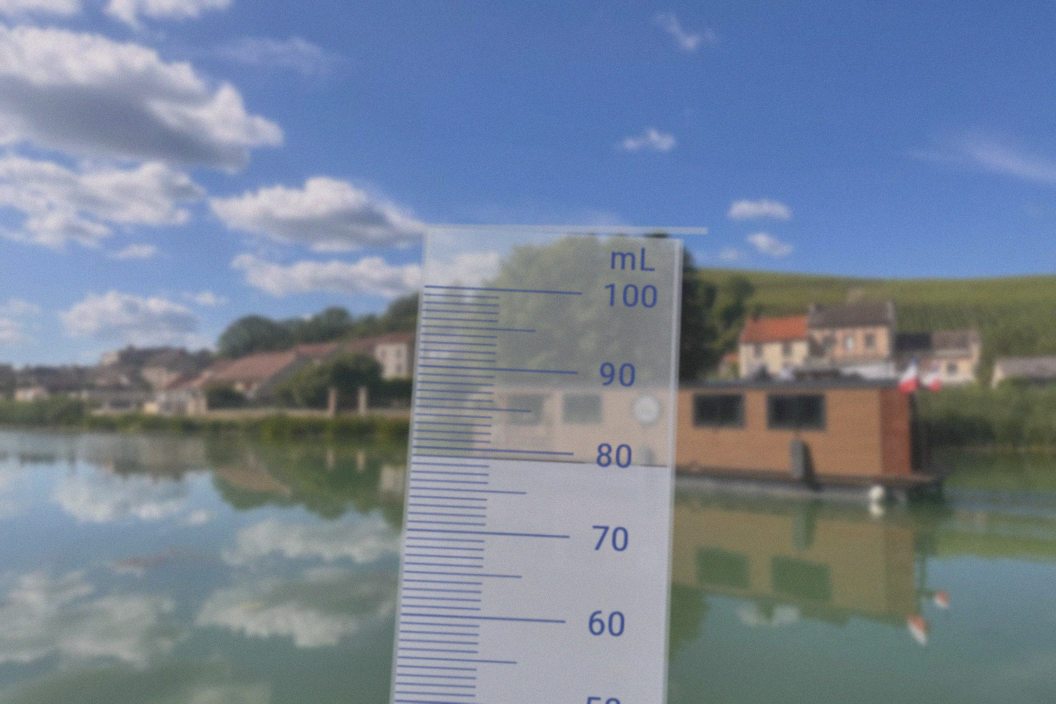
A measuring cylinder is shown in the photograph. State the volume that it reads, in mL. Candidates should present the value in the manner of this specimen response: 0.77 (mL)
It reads 79 (mL)
